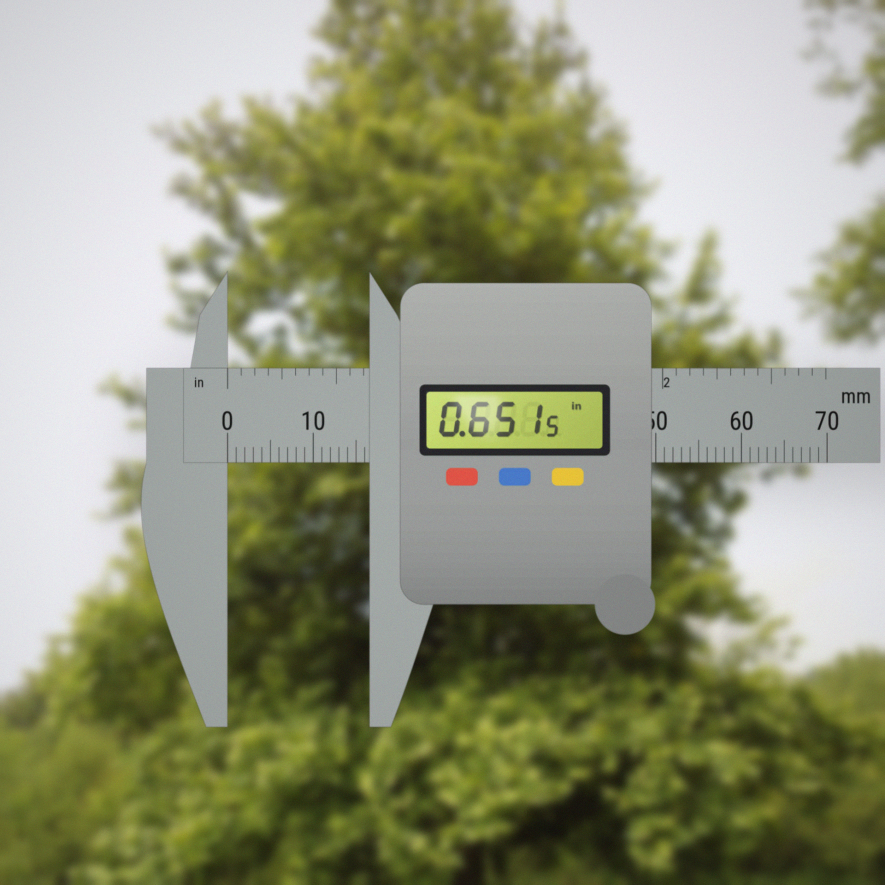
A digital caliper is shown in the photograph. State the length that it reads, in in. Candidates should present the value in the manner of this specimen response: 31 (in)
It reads 0.6515 (in)
